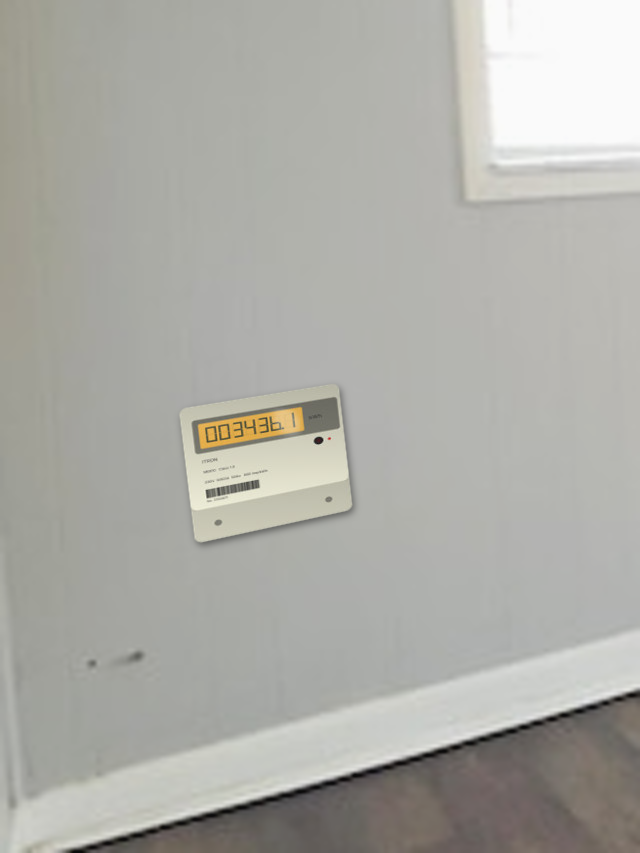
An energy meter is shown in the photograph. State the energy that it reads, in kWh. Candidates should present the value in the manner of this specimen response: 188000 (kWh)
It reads 3436.1 (kWh)
